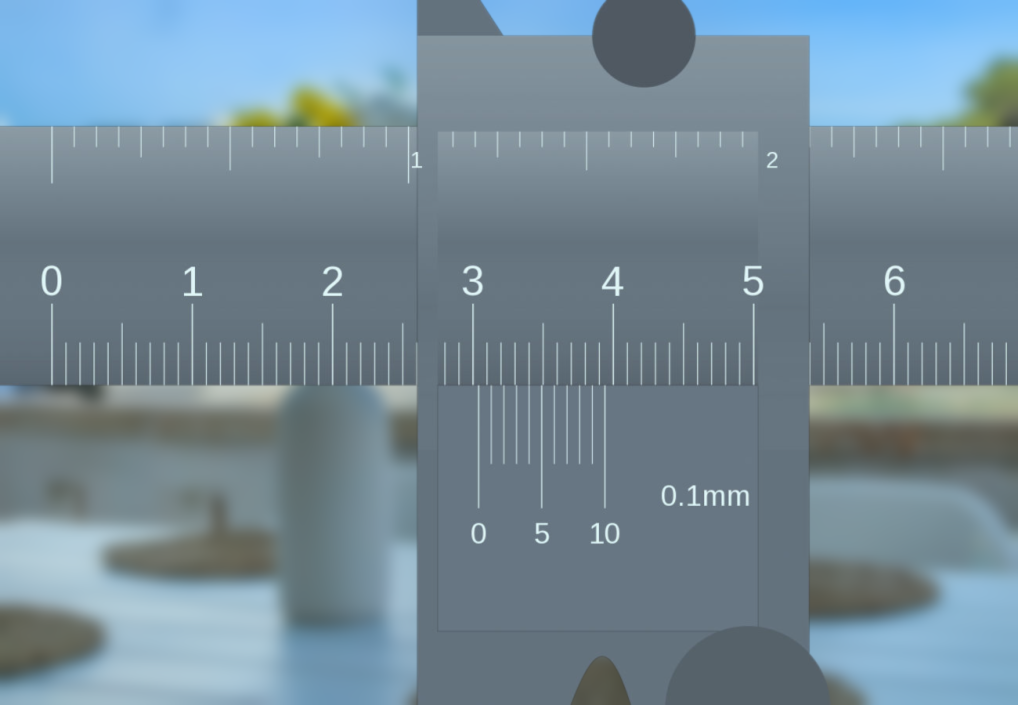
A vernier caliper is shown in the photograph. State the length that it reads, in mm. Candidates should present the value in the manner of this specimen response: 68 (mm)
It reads 30.4 (mm)
